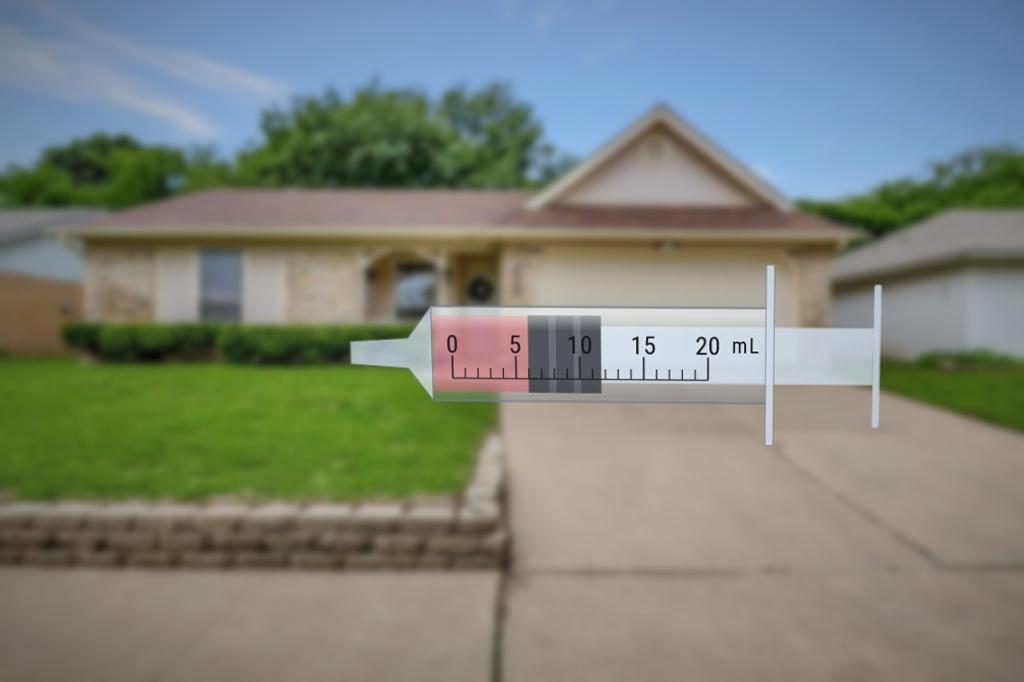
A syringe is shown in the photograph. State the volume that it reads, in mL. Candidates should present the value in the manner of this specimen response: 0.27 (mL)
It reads 6 (mL)
